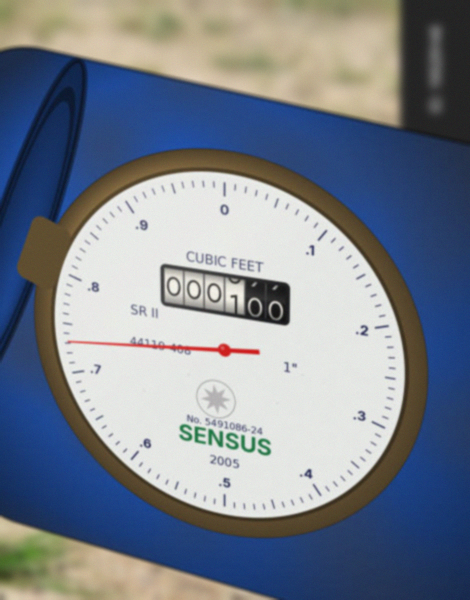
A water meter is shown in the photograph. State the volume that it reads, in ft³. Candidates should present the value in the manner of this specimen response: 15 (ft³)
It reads 99.73 (ft³)
